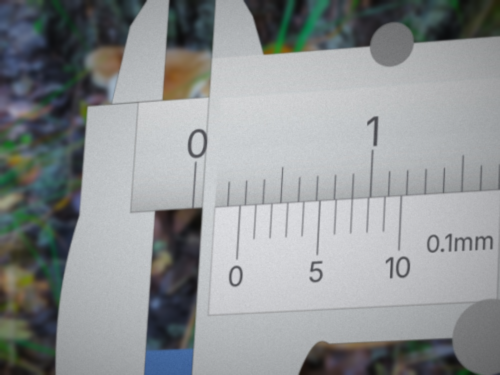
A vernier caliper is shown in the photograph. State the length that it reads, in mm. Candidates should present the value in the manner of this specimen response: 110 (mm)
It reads 2.7 (mm)
